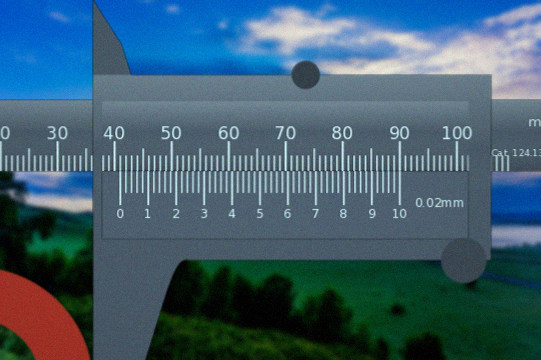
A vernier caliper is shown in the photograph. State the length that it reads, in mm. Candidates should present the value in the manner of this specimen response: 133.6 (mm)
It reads 41.0 (mm)
